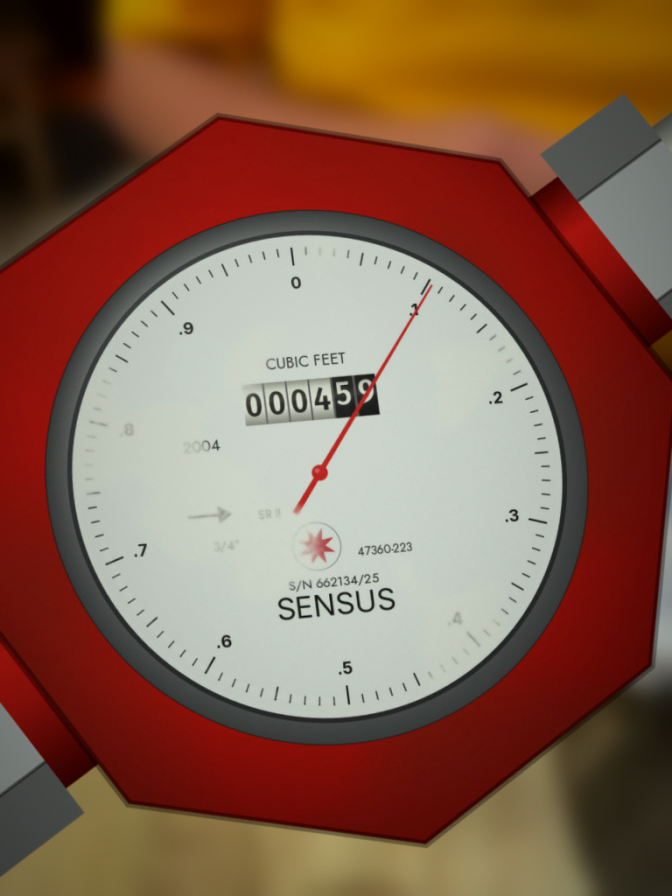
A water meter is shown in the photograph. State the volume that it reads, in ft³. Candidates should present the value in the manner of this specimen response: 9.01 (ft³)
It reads 459.10 (ft³)
